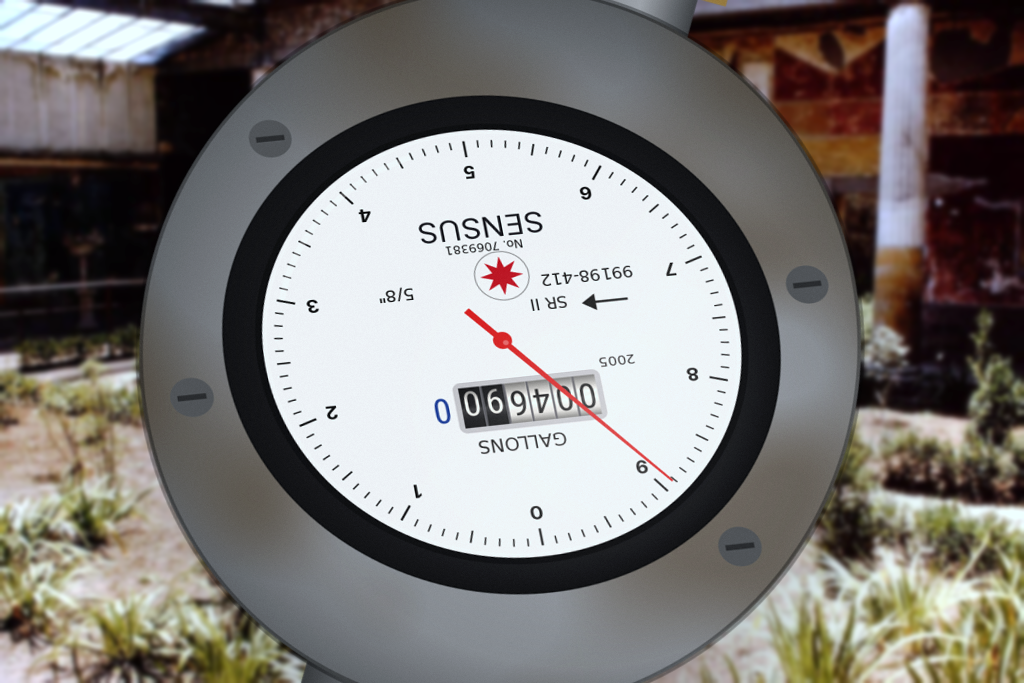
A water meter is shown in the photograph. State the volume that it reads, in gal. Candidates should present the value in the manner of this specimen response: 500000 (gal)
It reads 46898.9 (gal)
